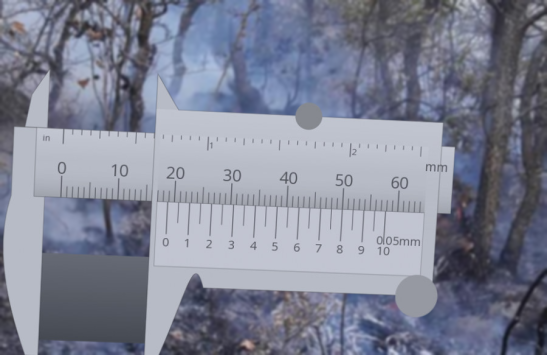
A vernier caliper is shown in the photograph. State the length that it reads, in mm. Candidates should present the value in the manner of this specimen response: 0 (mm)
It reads 18.8 (mm)
